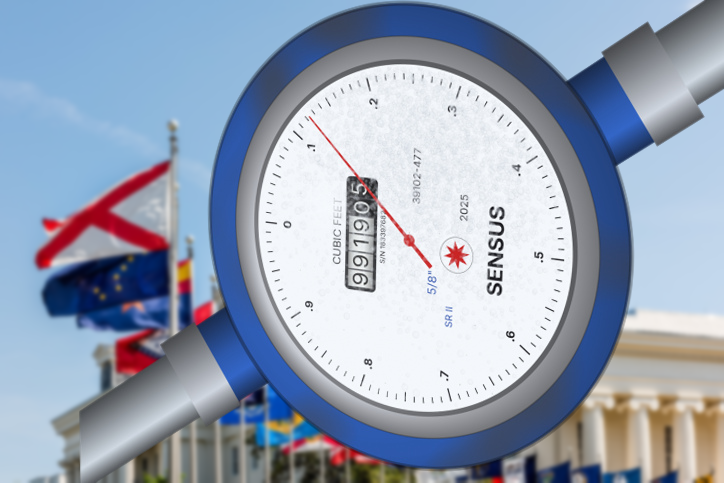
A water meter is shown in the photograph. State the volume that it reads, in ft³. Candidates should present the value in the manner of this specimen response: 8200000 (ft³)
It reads 991905.12 (ft³)
